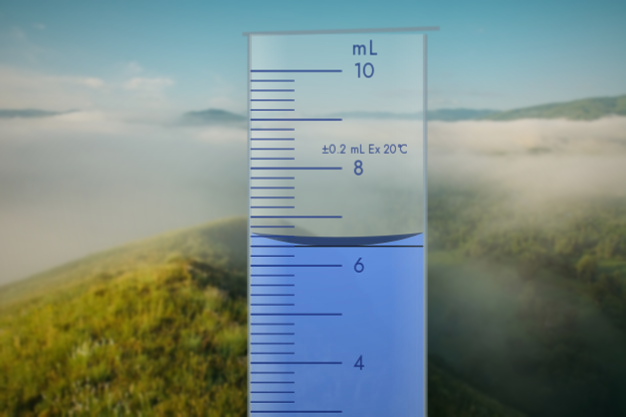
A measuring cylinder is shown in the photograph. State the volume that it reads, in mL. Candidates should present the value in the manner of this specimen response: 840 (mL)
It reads 6.4 (mL)
